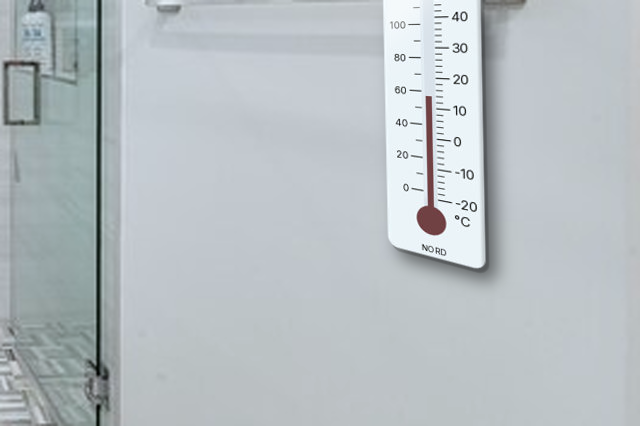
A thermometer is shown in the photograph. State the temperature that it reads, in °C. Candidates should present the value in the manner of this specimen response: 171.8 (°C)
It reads 14 (°C)
